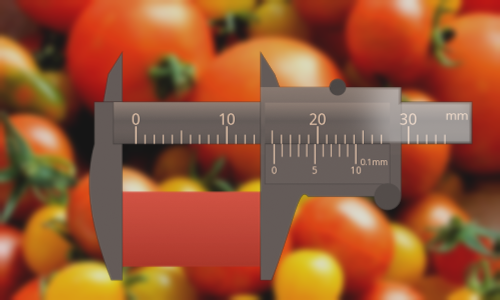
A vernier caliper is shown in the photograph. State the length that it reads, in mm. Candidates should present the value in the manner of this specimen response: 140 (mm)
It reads 15.2 (mm)
